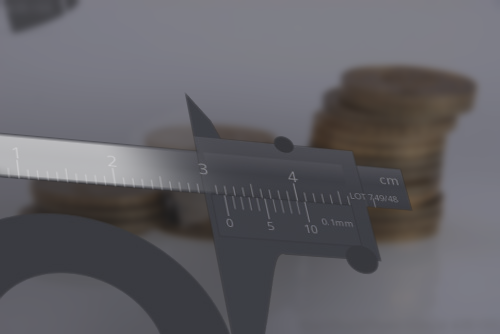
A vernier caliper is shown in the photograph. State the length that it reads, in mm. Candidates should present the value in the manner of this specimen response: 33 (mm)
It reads 31.8 (mm)
